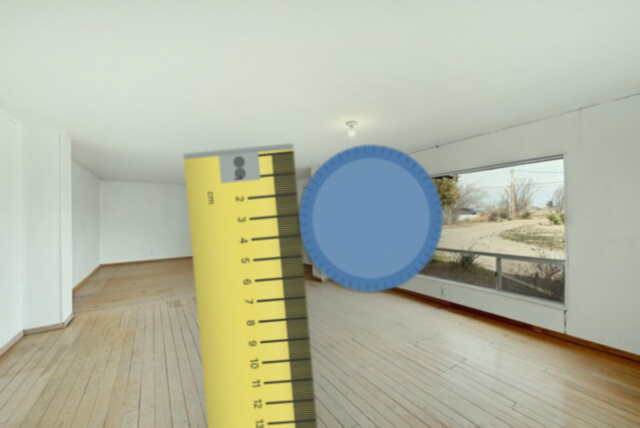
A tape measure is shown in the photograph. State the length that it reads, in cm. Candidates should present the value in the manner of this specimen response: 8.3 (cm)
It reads 7 (cm)
